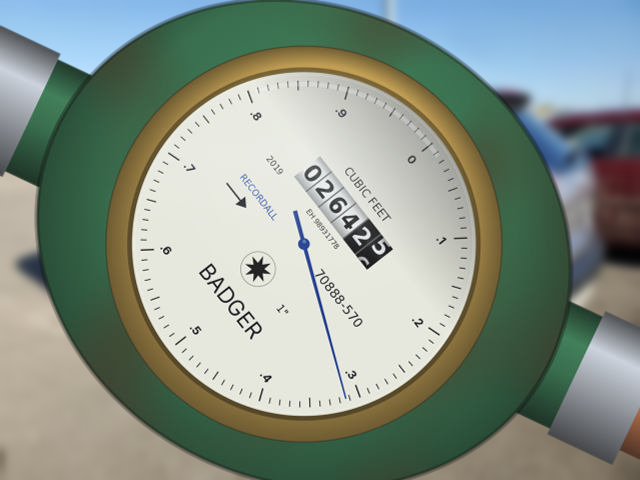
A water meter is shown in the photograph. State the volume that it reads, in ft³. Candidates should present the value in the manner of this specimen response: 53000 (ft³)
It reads 26425.31 (ft³)
